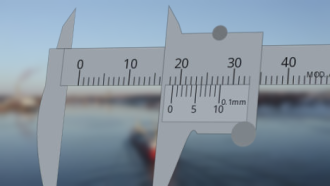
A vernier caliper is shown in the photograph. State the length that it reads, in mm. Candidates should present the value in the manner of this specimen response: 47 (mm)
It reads 18.6 (mm)
